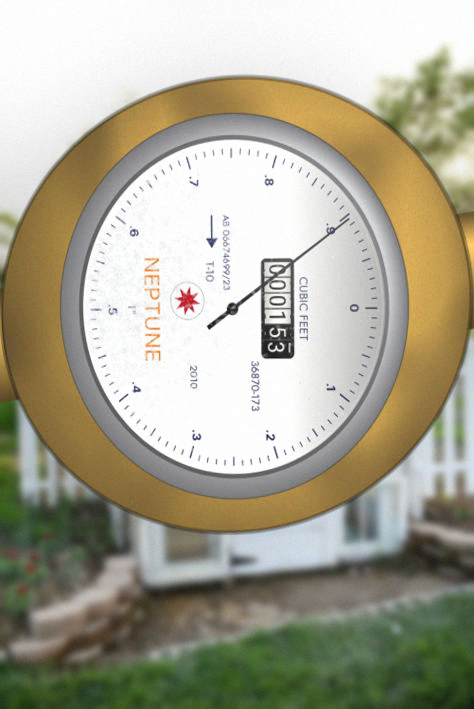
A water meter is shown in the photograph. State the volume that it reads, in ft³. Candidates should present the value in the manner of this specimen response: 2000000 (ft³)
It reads 152.90 (ft³)
